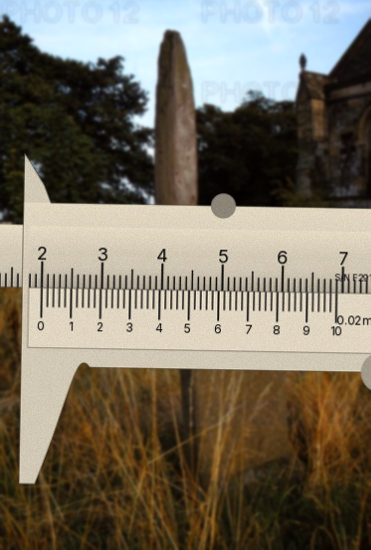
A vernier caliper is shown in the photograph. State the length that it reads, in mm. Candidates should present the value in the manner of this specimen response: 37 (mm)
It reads 20.0 (mm)
